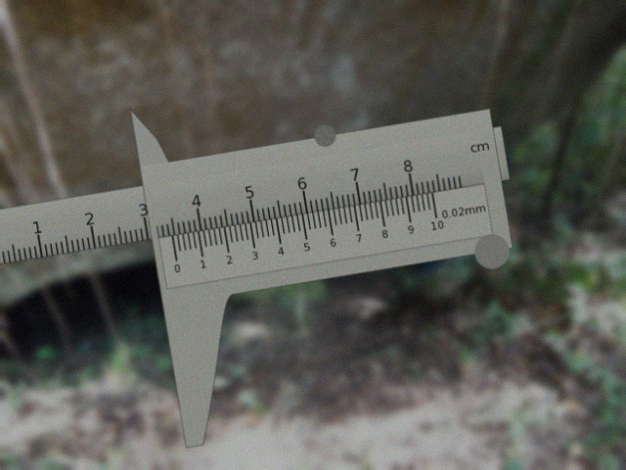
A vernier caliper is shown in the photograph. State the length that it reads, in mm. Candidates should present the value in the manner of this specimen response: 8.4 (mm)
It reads 34.6 (mm)
